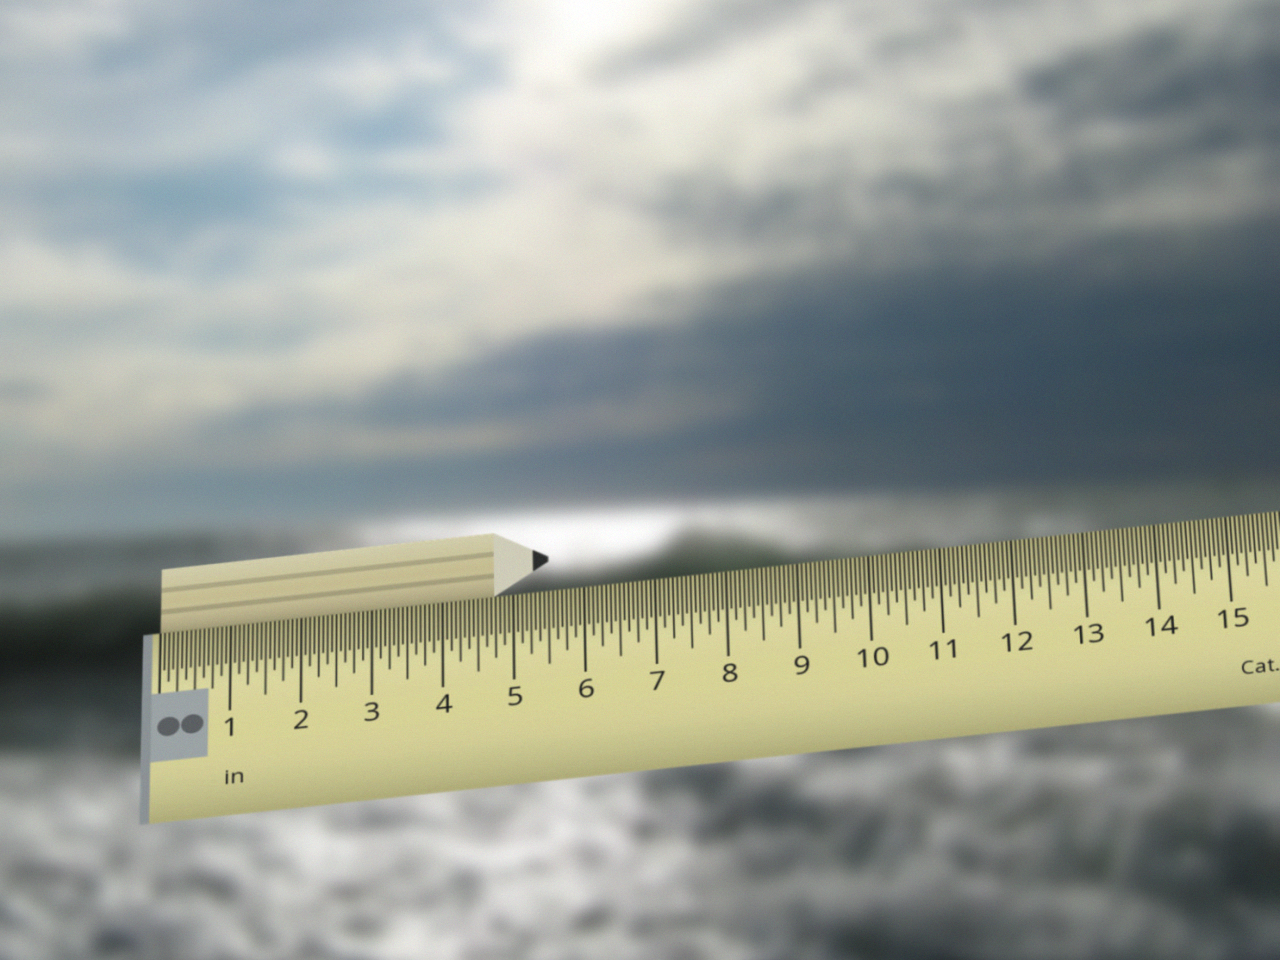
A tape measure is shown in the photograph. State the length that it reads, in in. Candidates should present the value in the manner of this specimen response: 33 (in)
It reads 5.5 (in)
